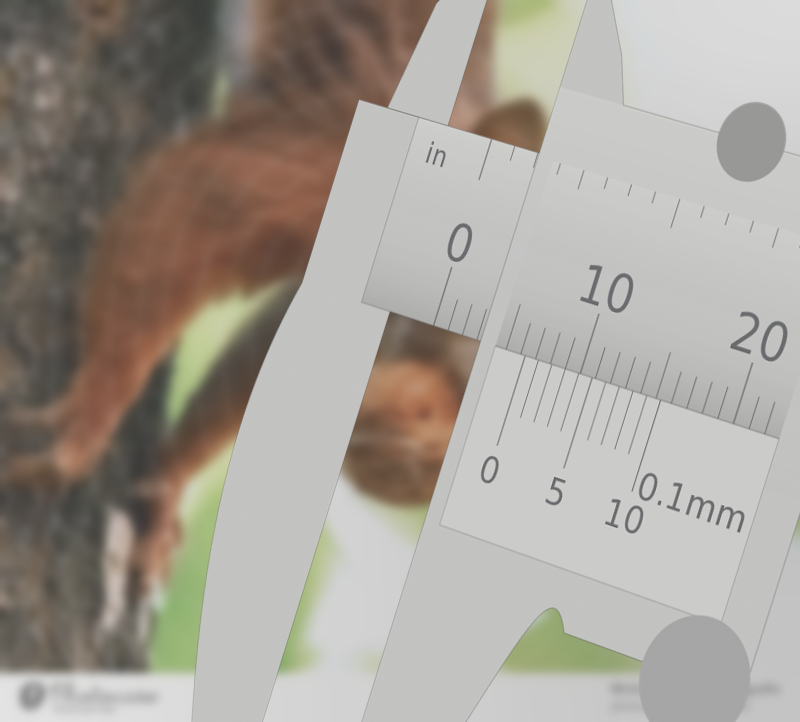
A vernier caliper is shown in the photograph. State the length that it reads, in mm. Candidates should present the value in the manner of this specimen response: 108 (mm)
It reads 6.3 (mm)
